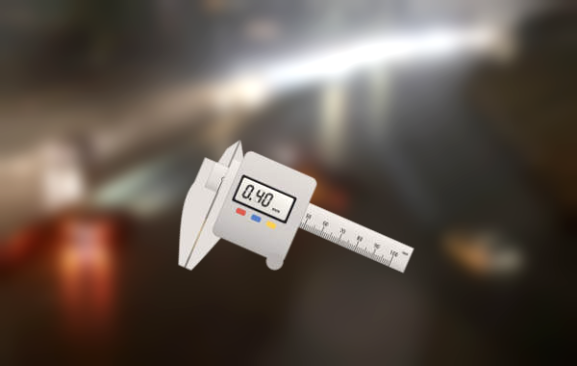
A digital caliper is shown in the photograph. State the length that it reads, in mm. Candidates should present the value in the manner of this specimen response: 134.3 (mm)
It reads 0.40 (mm)
